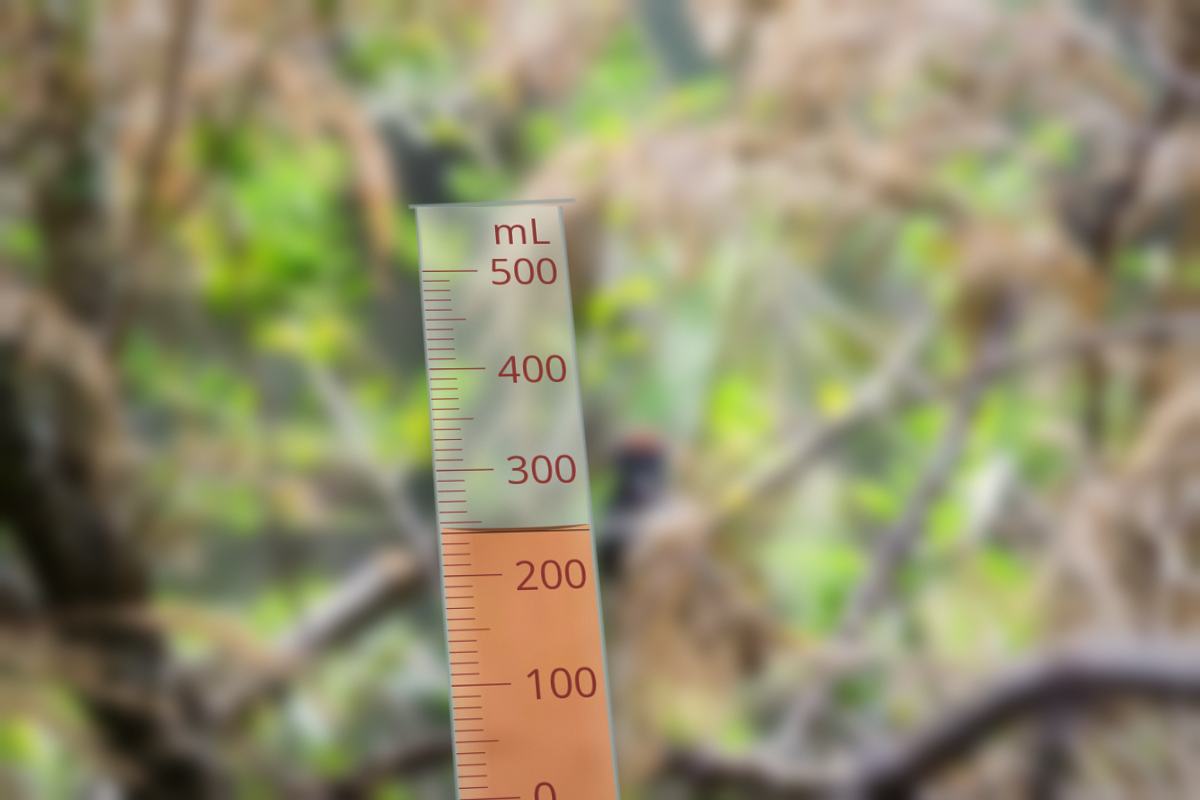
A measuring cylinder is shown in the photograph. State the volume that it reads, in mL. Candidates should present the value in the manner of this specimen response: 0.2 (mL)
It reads 240 (mL)
